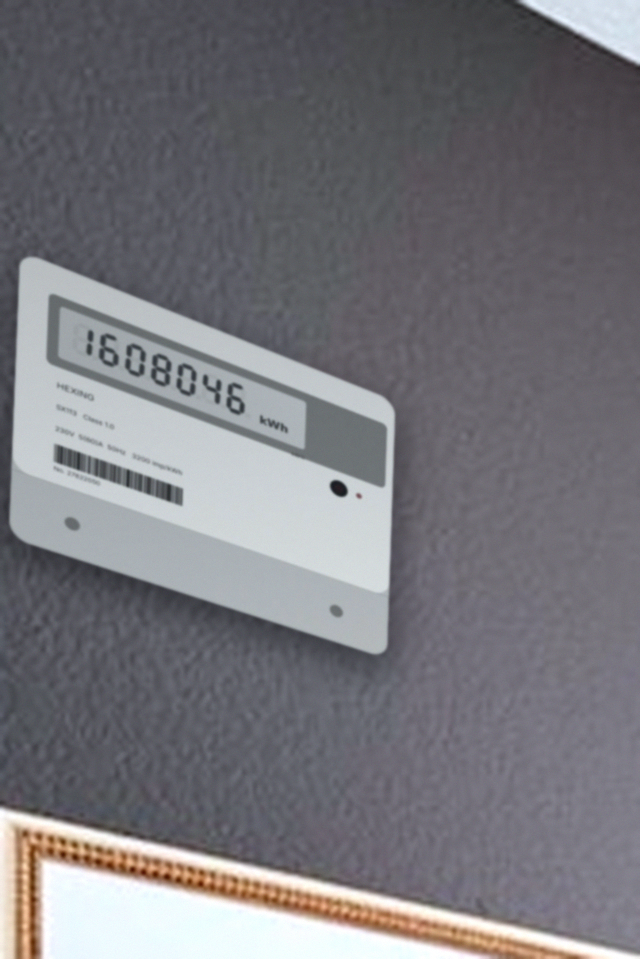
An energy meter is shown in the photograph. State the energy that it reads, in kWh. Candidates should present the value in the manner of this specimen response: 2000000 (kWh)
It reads 1608046 (kWh)
